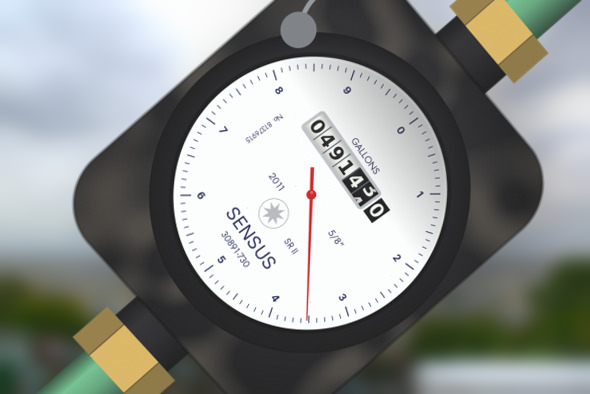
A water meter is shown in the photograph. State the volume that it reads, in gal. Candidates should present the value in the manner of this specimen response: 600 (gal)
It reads 491433.5 (gal)
